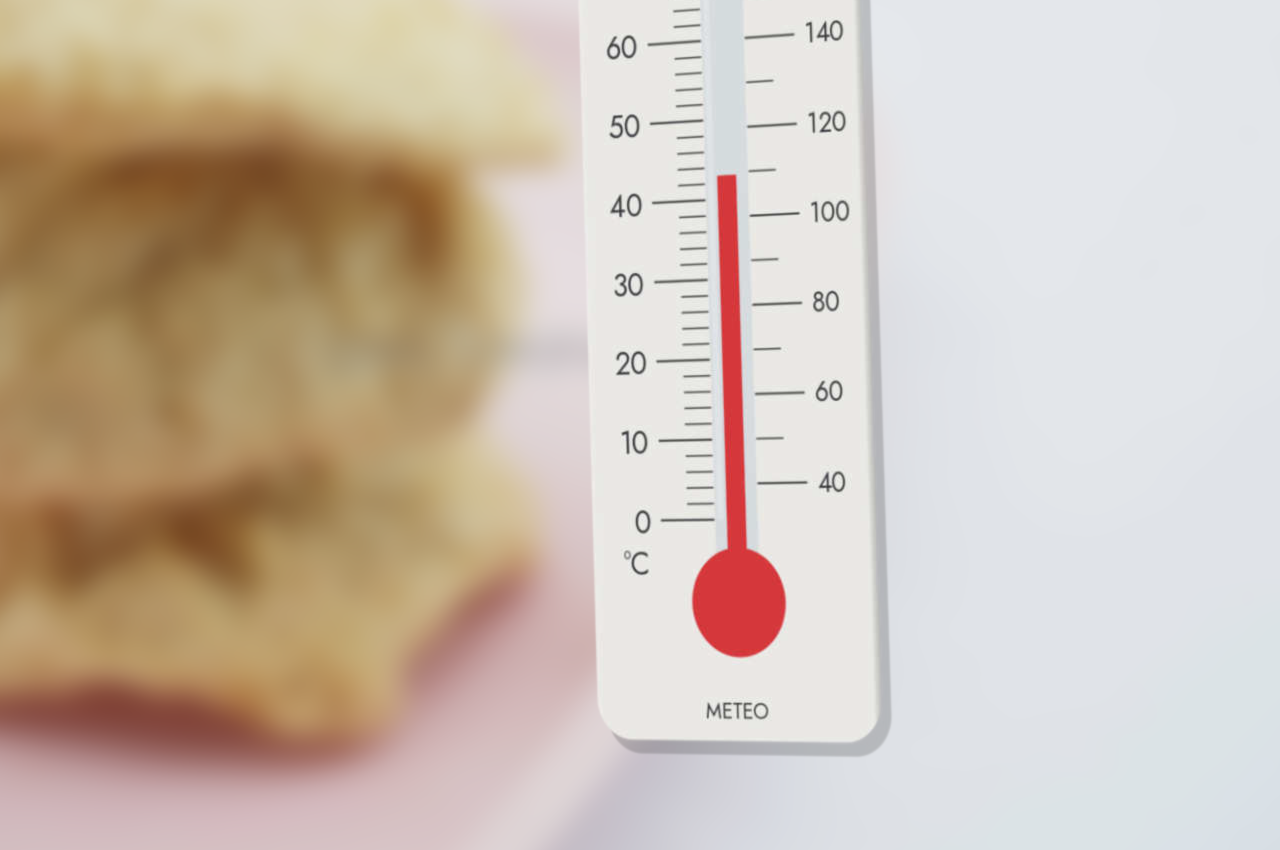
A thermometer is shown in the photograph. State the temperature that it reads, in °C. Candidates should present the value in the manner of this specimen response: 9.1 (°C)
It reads 43 (°C)
